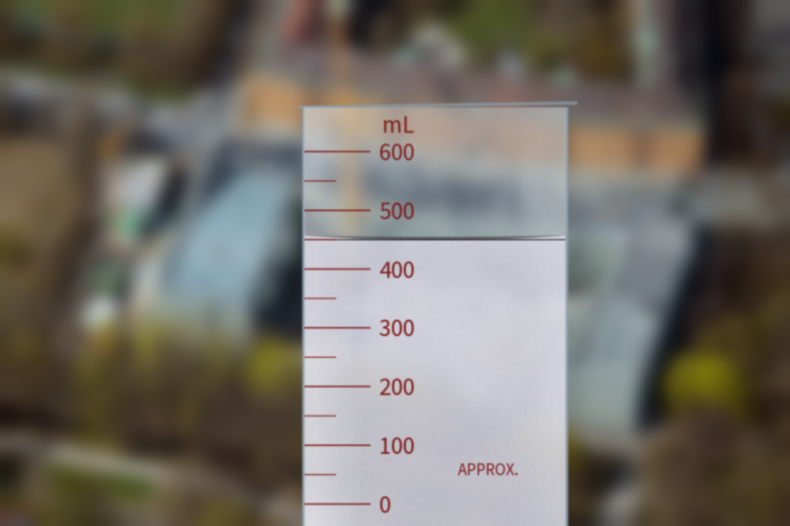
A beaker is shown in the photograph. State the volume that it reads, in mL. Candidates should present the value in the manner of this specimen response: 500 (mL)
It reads 450 (mL)
